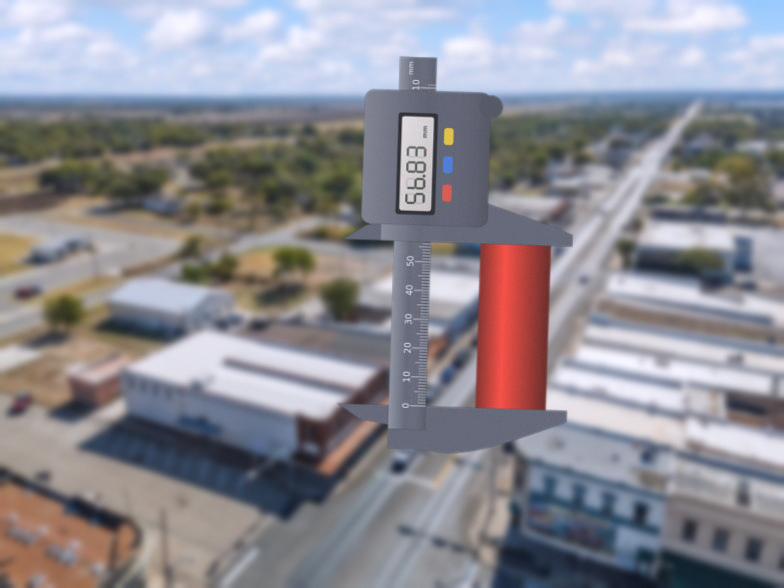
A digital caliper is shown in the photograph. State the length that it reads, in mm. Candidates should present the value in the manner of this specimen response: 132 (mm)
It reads 56.83 (mm)
